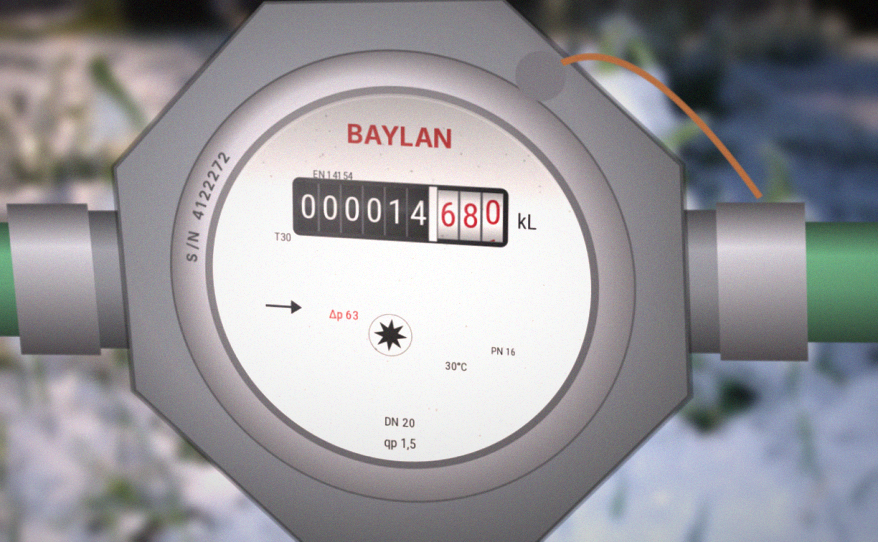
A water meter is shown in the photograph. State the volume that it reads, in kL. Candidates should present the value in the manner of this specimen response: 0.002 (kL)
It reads 14.680 (kL)
